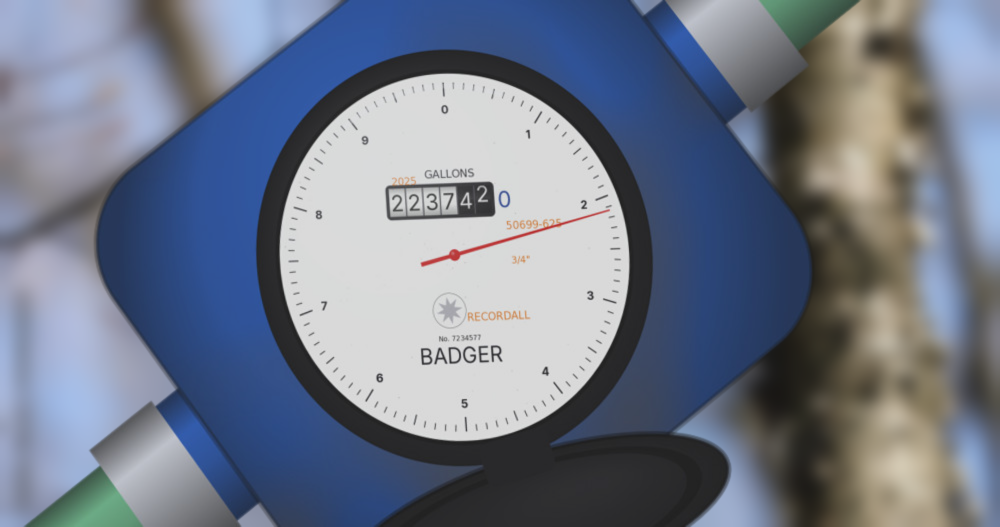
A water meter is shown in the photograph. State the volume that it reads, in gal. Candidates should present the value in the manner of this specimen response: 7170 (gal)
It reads 2237422.1 (gal)
